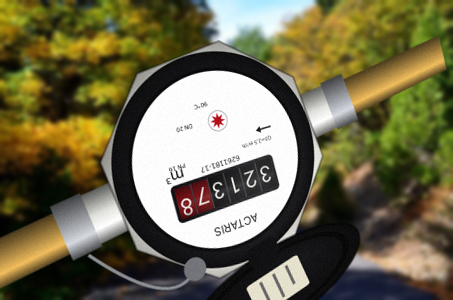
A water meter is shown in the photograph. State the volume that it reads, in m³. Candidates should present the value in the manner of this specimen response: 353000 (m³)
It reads 3213.78 (m³)
